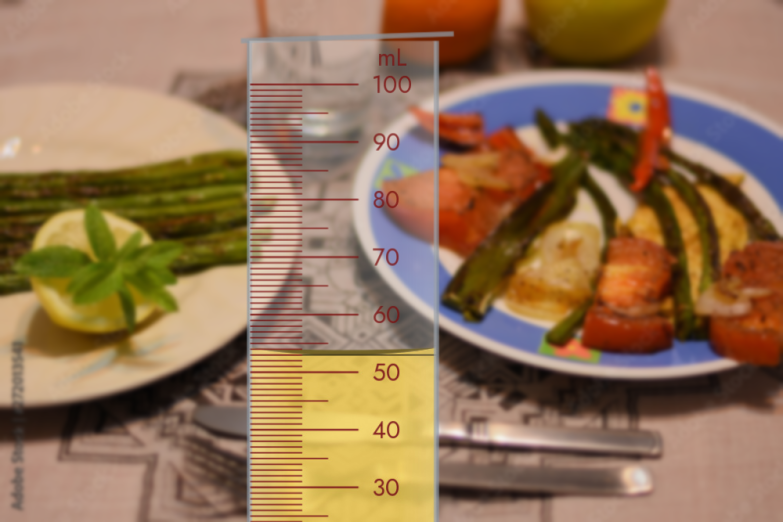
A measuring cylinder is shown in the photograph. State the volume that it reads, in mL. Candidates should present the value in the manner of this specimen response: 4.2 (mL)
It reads 53 (mL)
